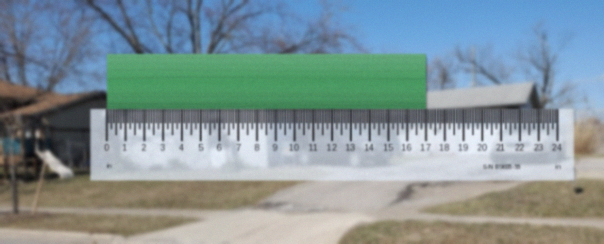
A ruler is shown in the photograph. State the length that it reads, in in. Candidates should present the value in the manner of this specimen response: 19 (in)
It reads 17 (in)
